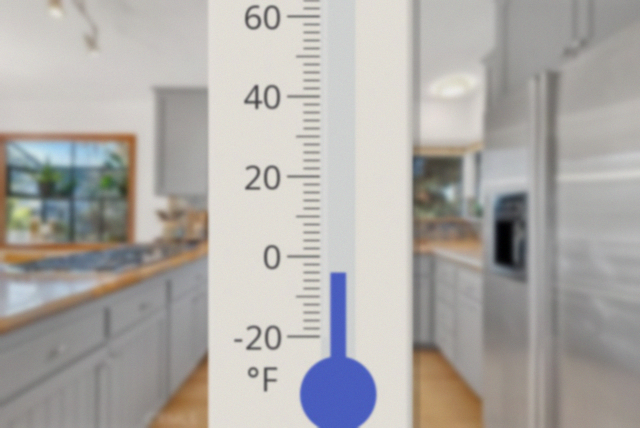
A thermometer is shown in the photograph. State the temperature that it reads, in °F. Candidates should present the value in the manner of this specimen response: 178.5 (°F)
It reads -4 (°F)
